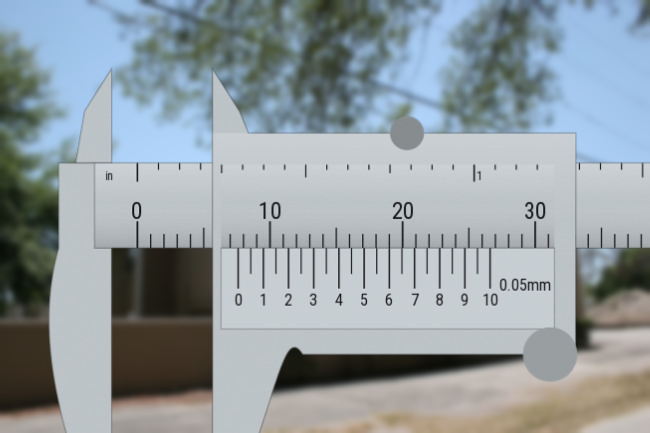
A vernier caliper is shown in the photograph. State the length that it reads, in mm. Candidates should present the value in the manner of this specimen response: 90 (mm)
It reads 7.6 (mm)
